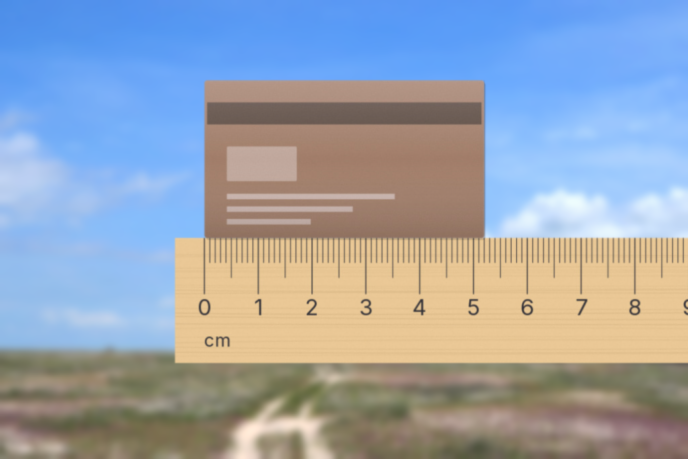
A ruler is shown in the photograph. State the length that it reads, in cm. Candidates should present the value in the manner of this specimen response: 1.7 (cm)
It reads 5.2 (cm)
